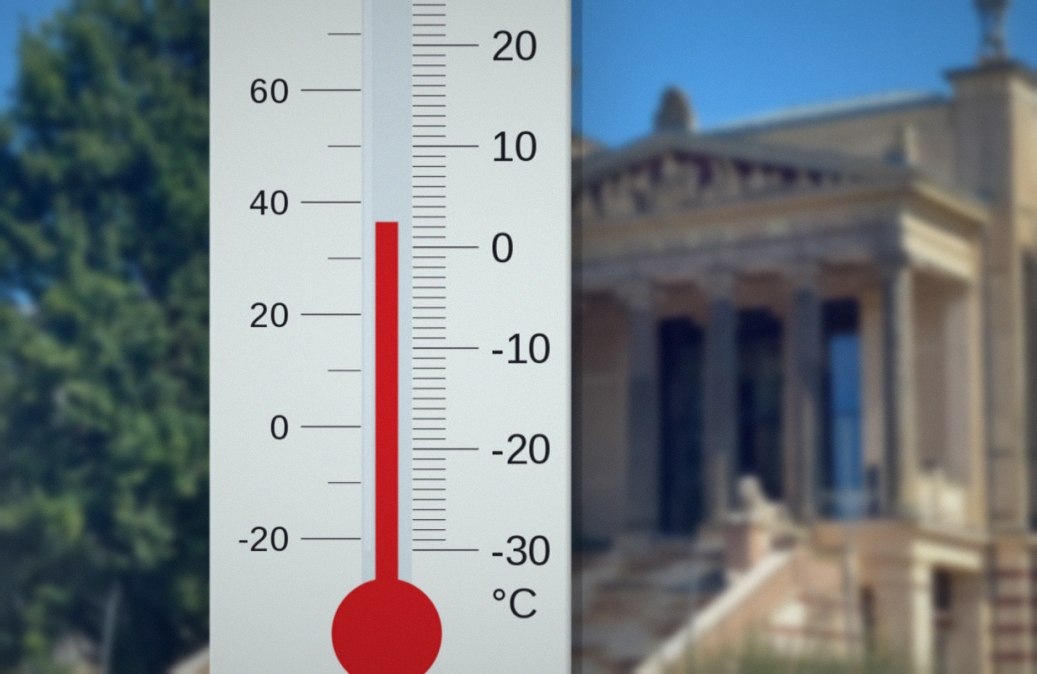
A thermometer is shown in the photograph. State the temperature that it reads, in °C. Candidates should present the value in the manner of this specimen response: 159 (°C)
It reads 2.5 (°C)
